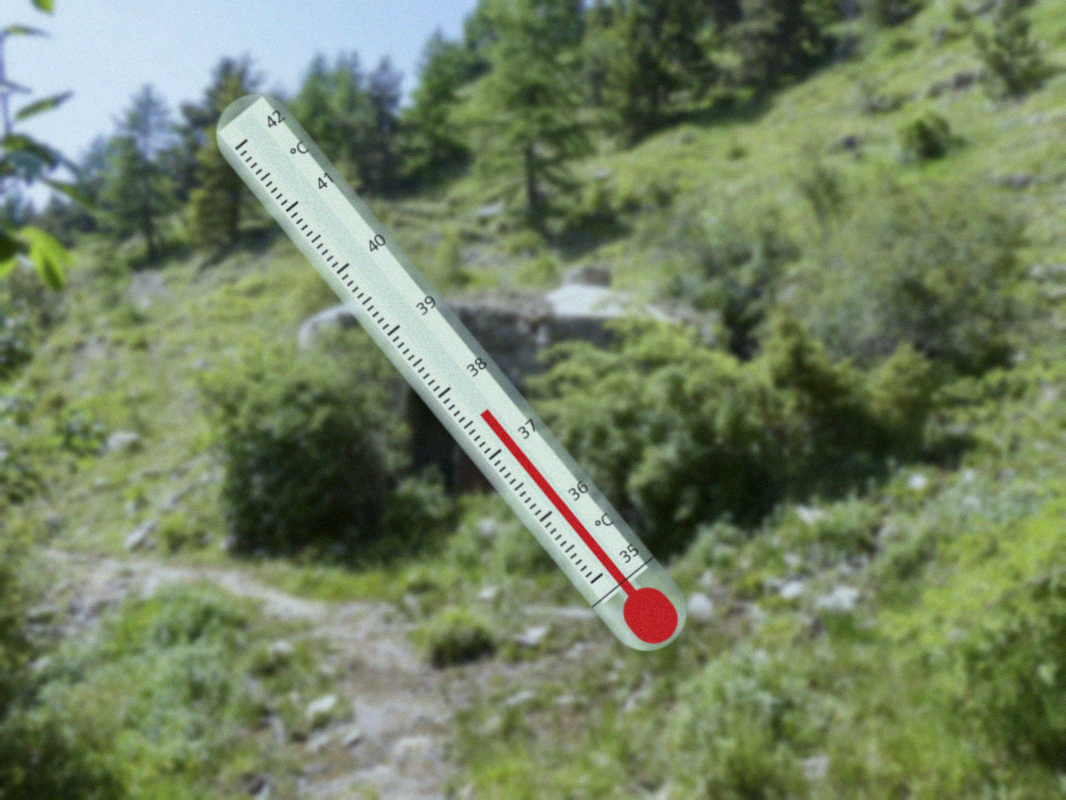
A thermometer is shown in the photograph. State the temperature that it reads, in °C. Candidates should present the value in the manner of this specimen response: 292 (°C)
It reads 37.5 (°C)
